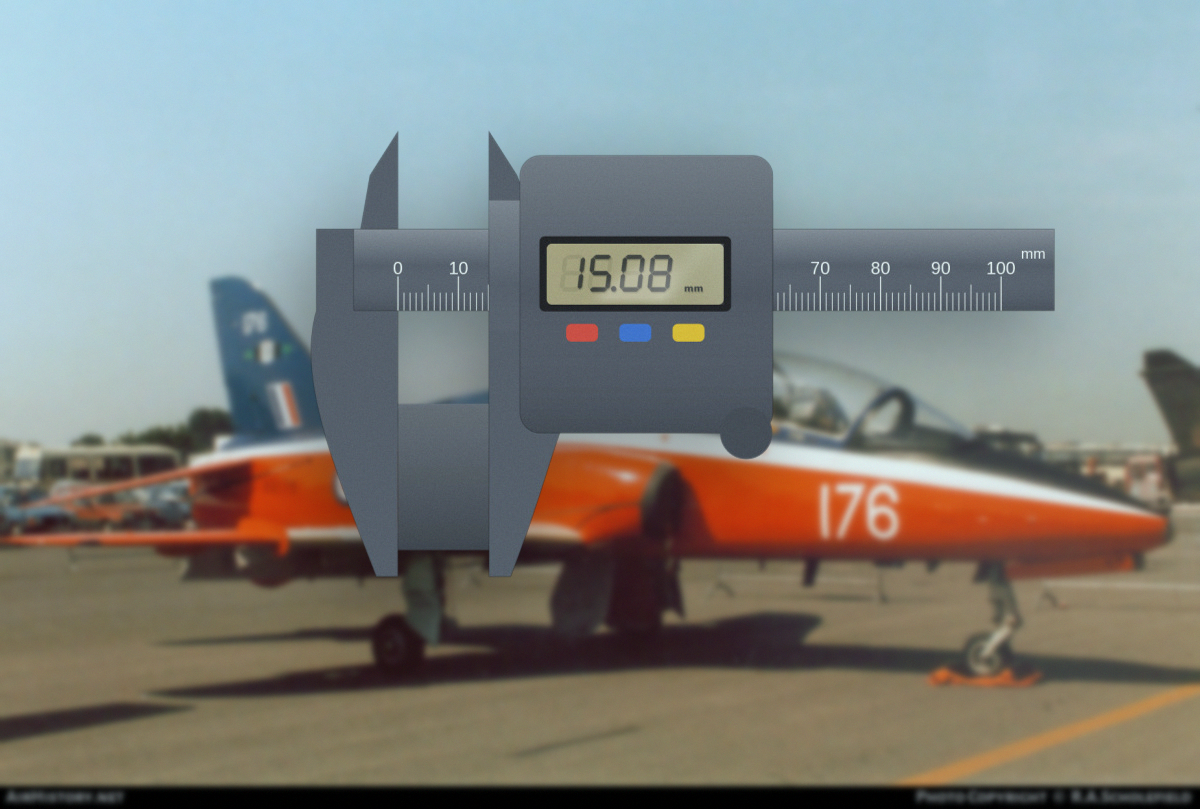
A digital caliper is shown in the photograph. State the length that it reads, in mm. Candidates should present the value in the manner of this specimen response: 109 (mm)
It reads 15.08 (mm)
